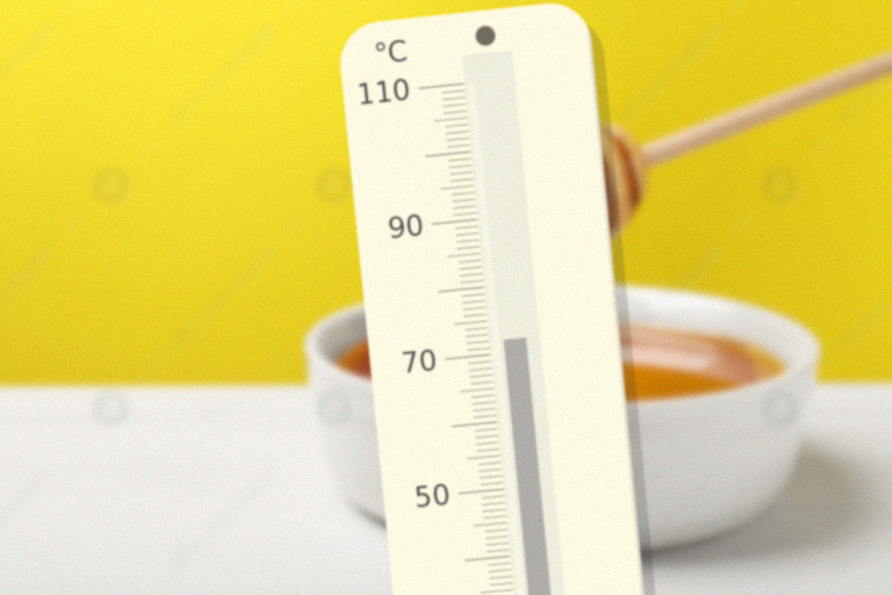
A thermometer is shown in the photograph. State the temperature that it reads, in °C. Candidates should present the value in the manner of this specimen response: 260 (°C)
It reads 72 (°C)
